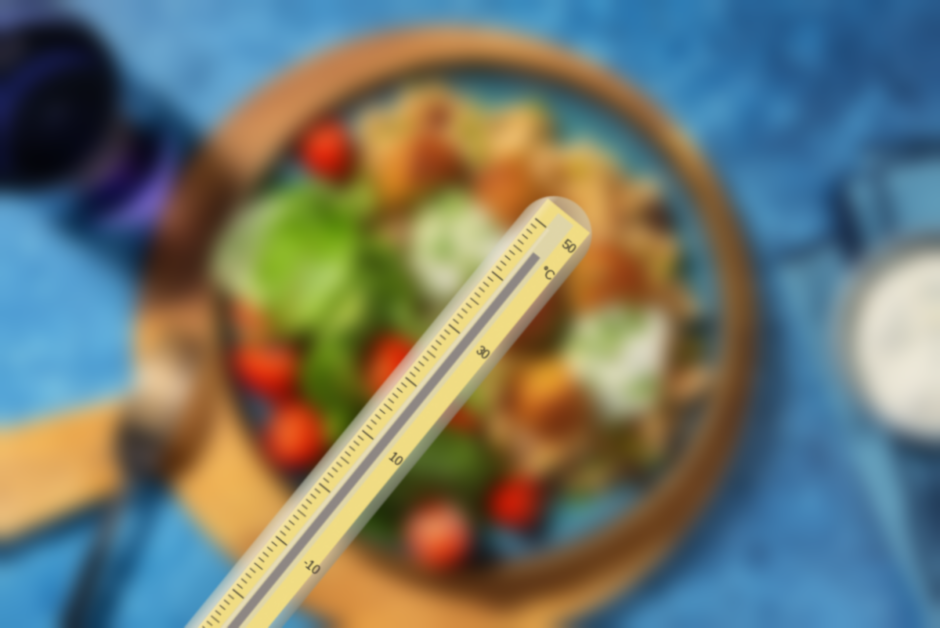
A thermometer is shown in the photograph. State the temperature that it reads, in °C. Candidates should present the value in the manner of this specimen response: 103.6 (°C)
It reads 46 (°C)
